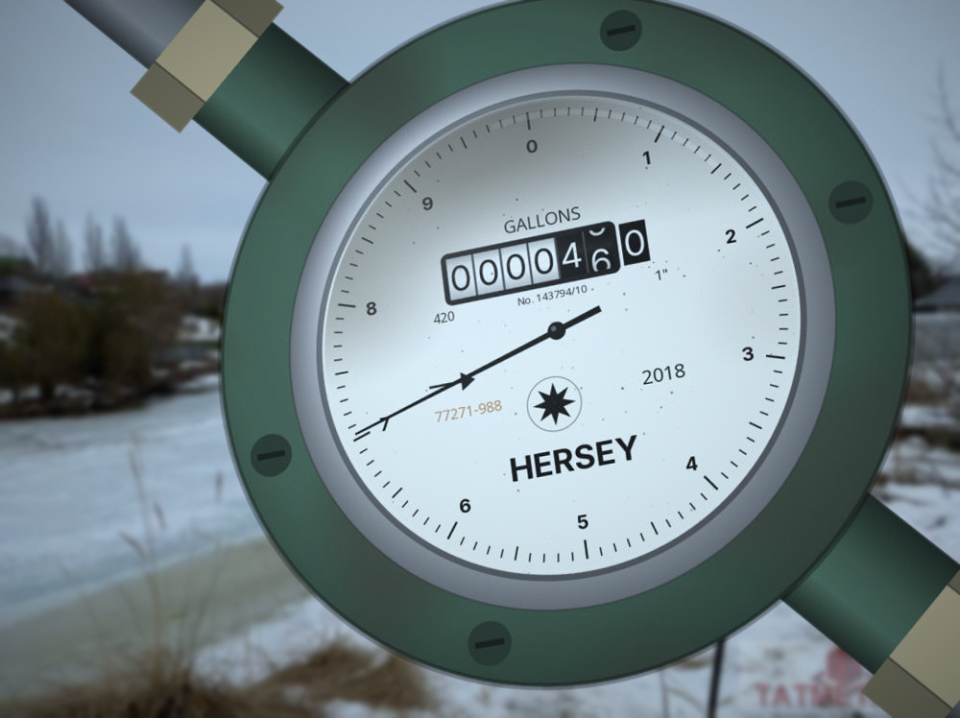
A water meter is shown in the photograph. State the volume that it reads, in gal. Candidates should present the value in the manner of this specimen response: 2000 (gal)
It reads 457.0 (gal)
